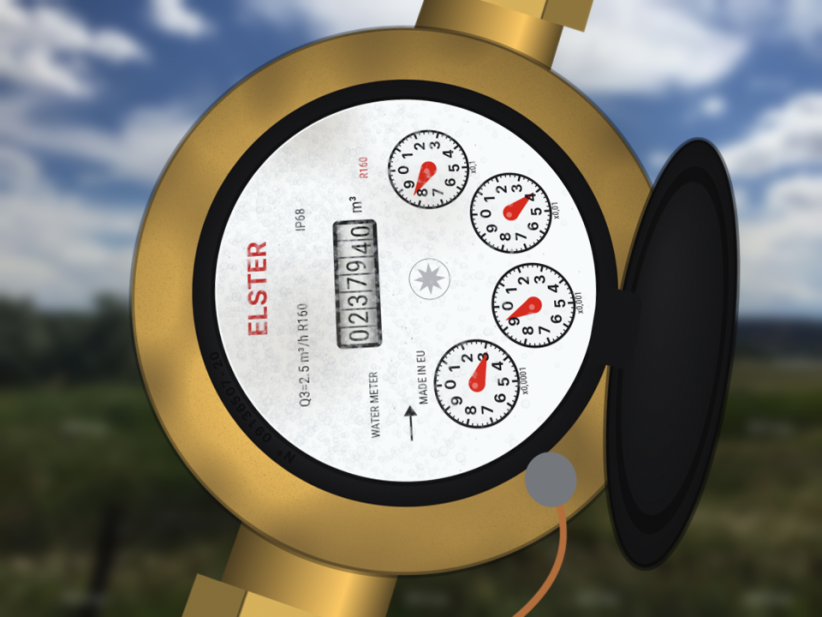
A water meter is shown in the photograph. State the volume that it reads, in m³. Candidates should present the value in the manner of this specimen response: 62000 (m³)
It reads 237939.8393 (m³)
